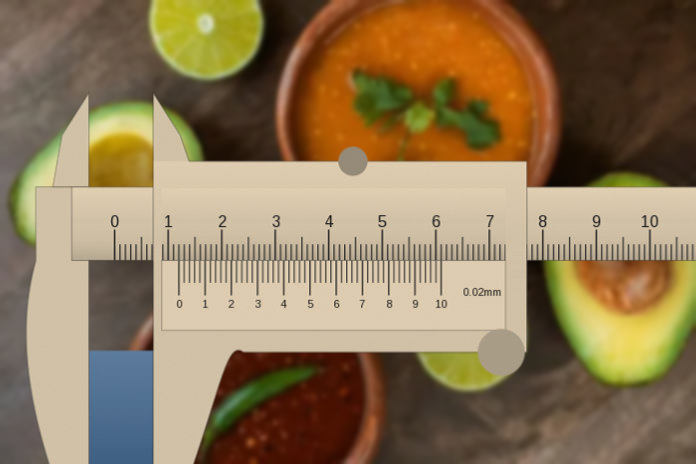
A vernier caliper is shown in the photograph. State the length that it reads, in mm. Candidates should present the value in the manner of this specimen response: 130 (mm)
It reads 12.0 (mm)
